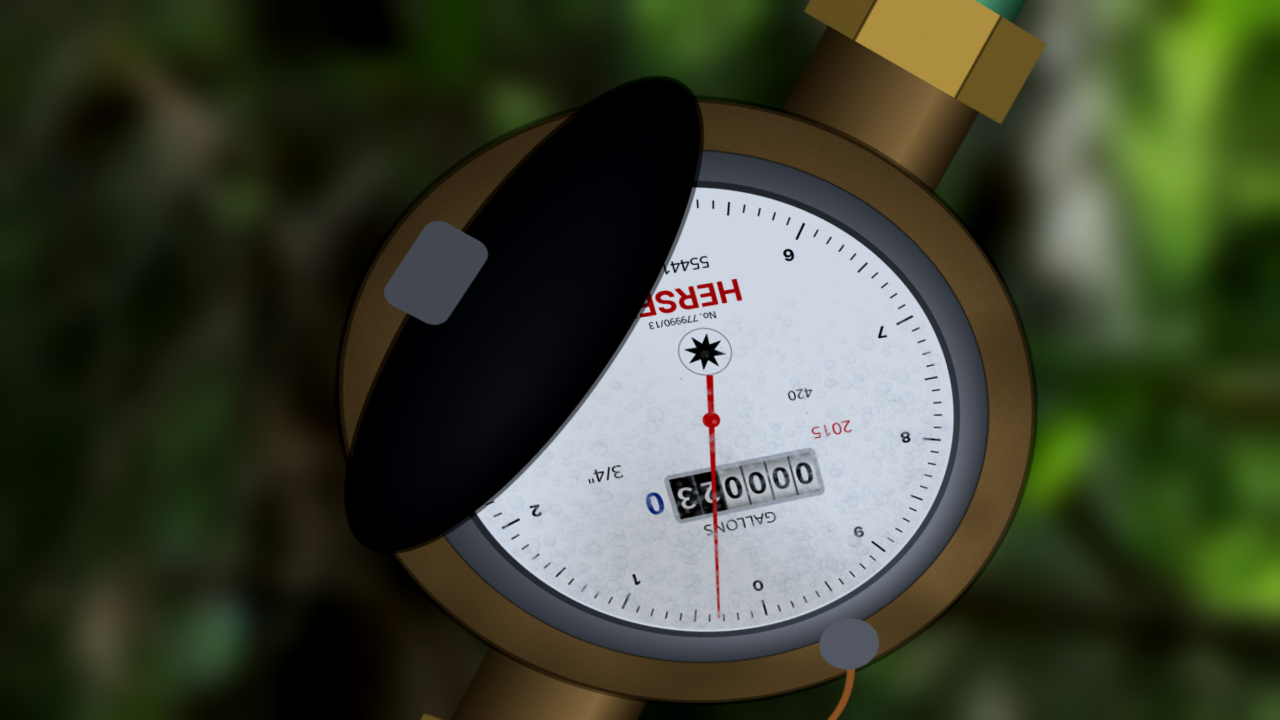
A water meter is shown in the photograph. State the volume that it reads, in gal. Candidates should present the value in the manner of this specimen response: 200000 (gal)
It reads 230.3 (gal)
